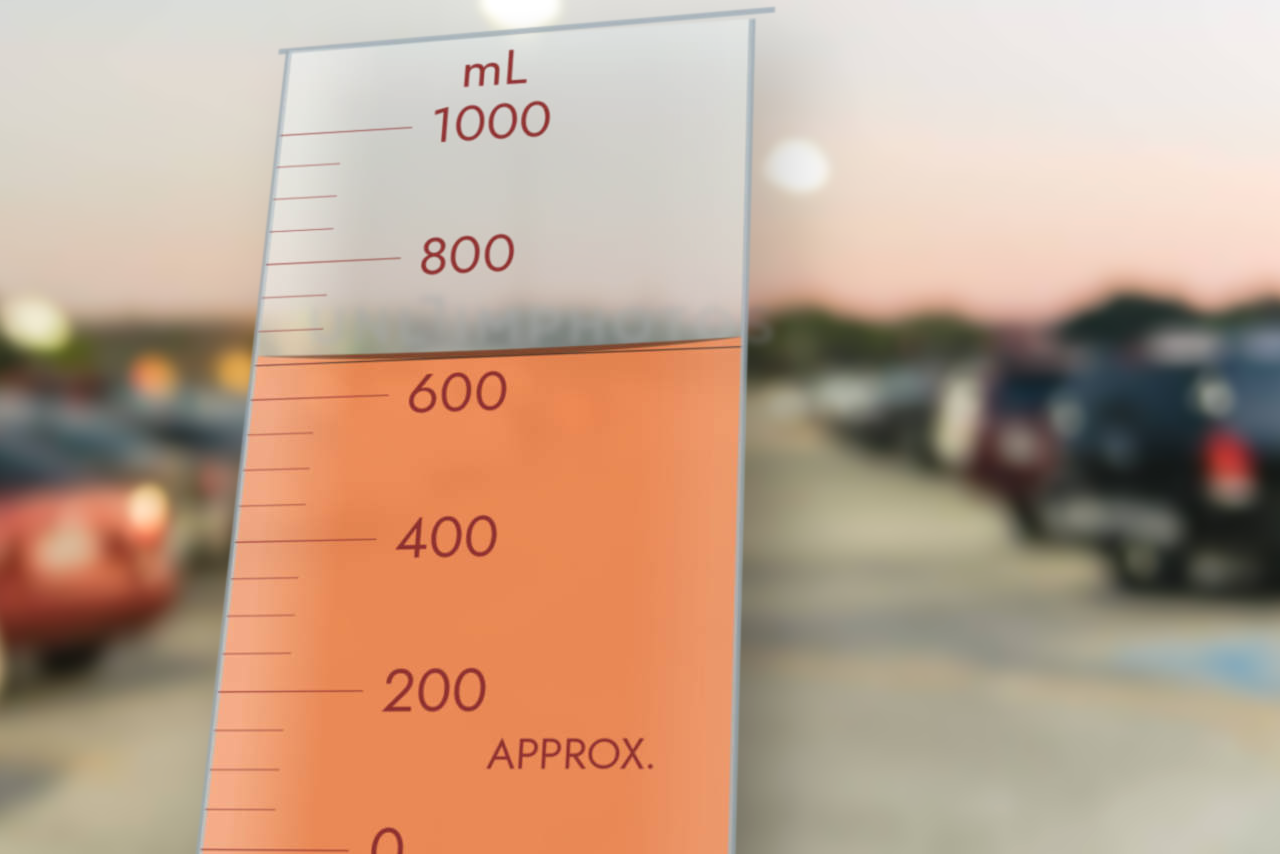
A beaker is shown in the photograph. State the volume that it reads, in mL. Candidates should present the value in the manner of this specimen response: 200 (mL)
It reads 650 (mL)
